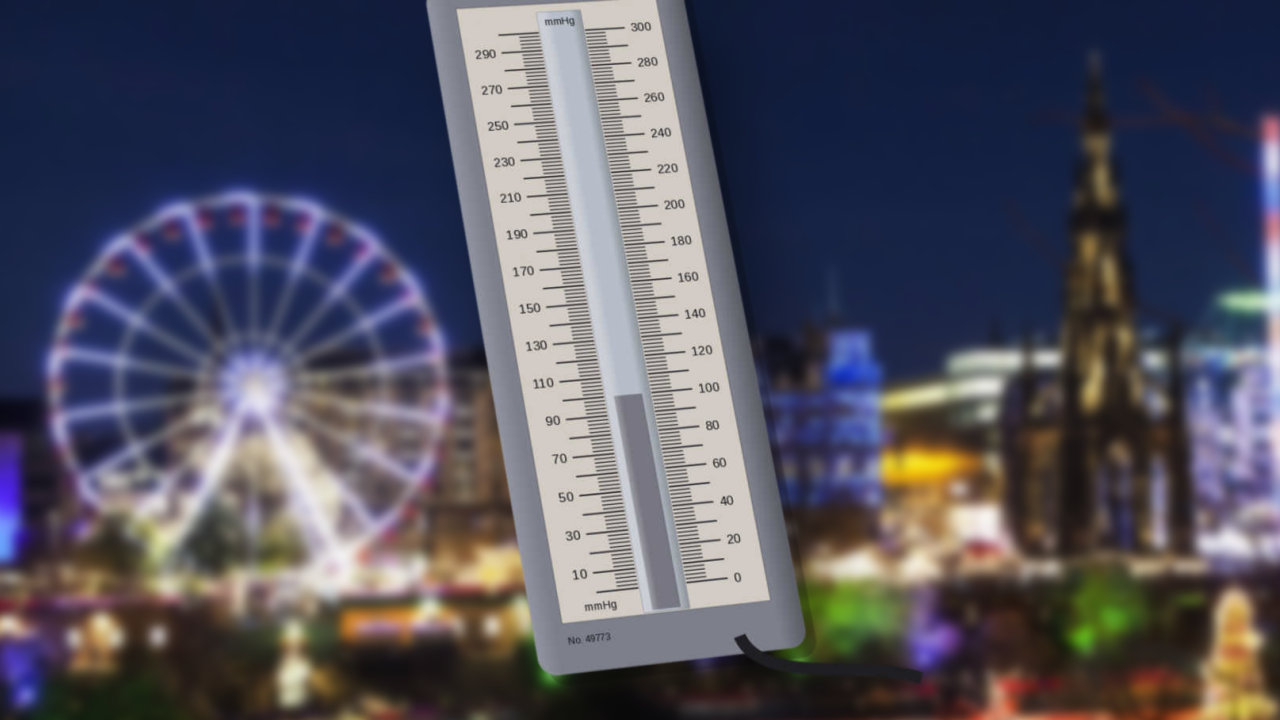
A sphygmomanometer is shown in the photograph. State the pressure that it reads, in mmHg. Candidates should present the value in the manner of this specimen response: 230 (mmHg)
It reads 100 (mmHg)
